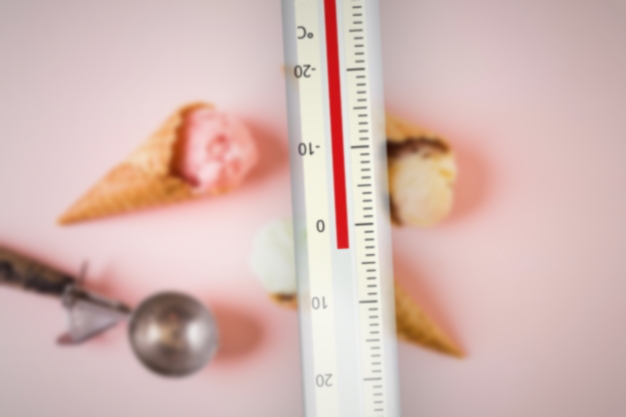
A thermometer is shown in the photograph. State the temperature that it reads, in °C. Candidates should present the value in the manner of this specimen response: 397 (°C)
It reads 3 (°C)
